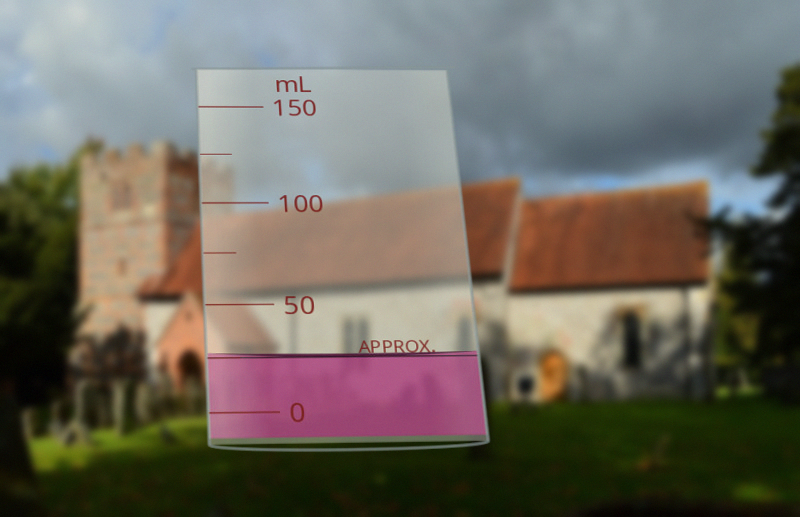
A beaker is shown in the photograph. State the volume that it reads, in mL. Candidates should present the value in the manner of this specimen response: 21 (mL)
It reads 25 (mL)
